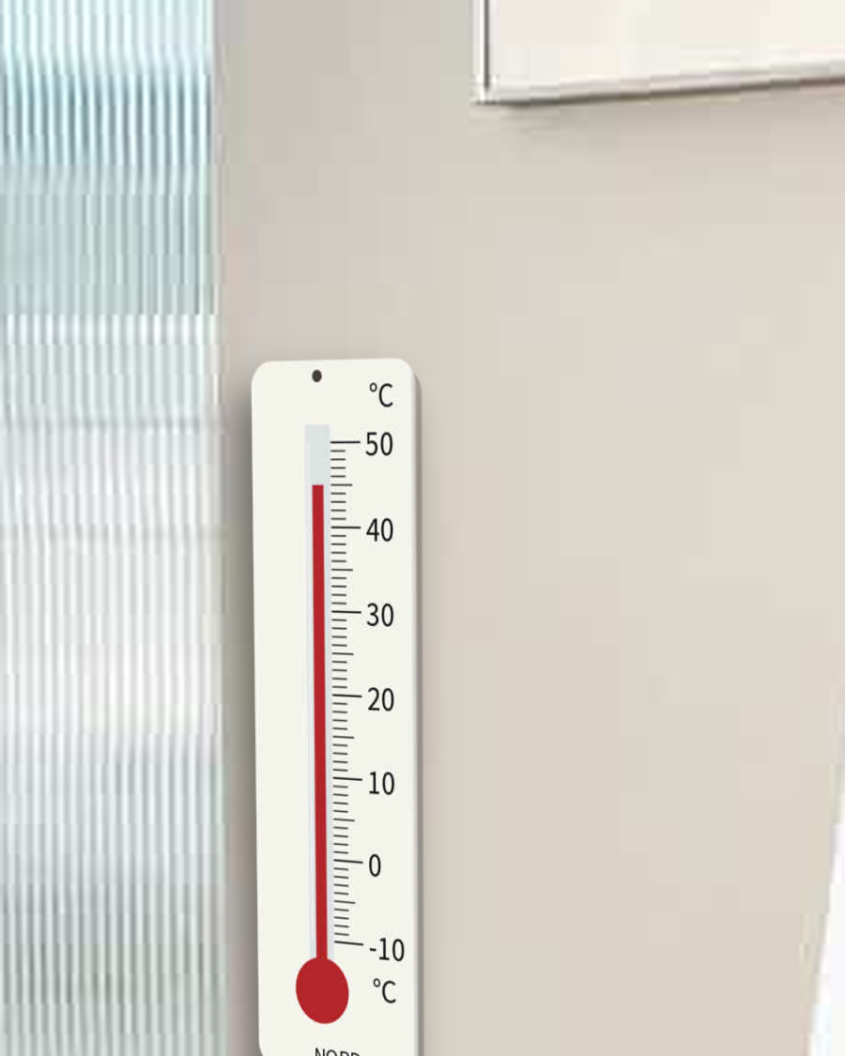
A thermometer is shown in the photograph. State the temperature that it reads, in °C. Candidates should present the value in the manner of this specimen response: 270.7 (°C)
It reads 45 (°C)
